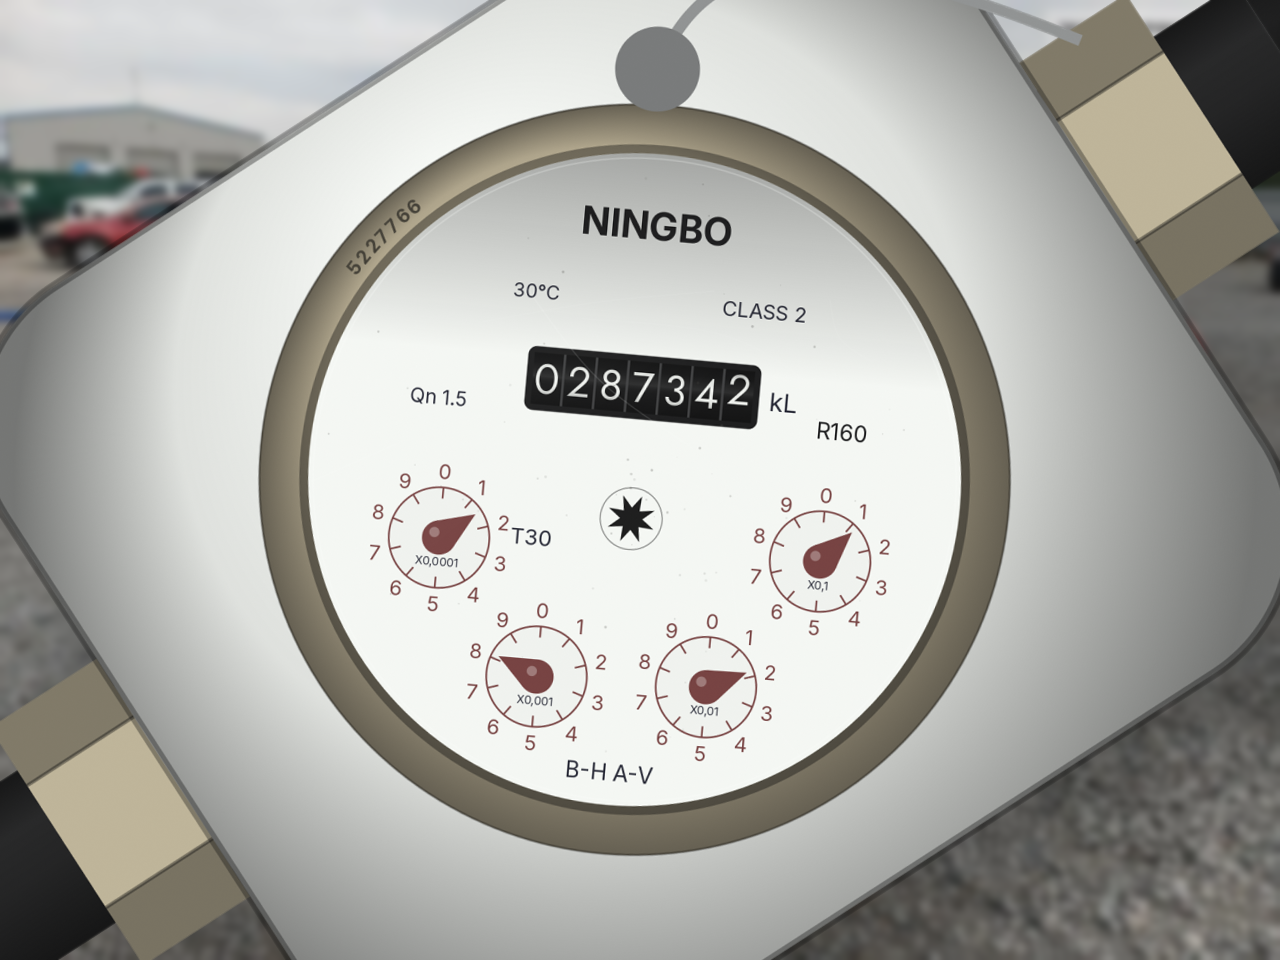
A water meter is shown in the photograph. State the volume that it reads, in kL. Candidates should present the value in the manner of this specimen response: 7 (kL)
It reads 287342.1181 (kL)
